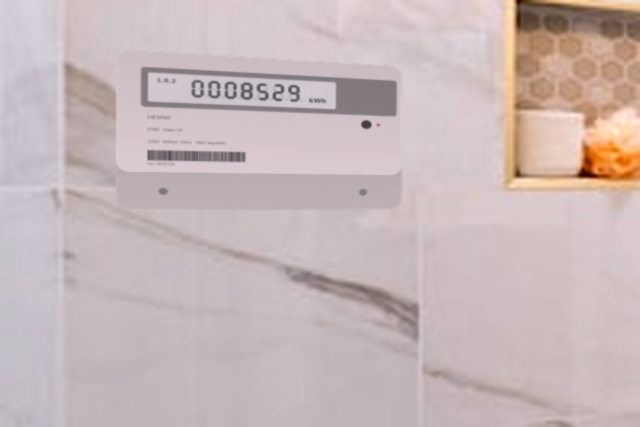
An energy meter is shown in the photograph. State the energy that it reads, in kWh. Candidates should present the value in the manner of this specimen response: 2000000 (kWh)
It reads 8529 (kWh)
